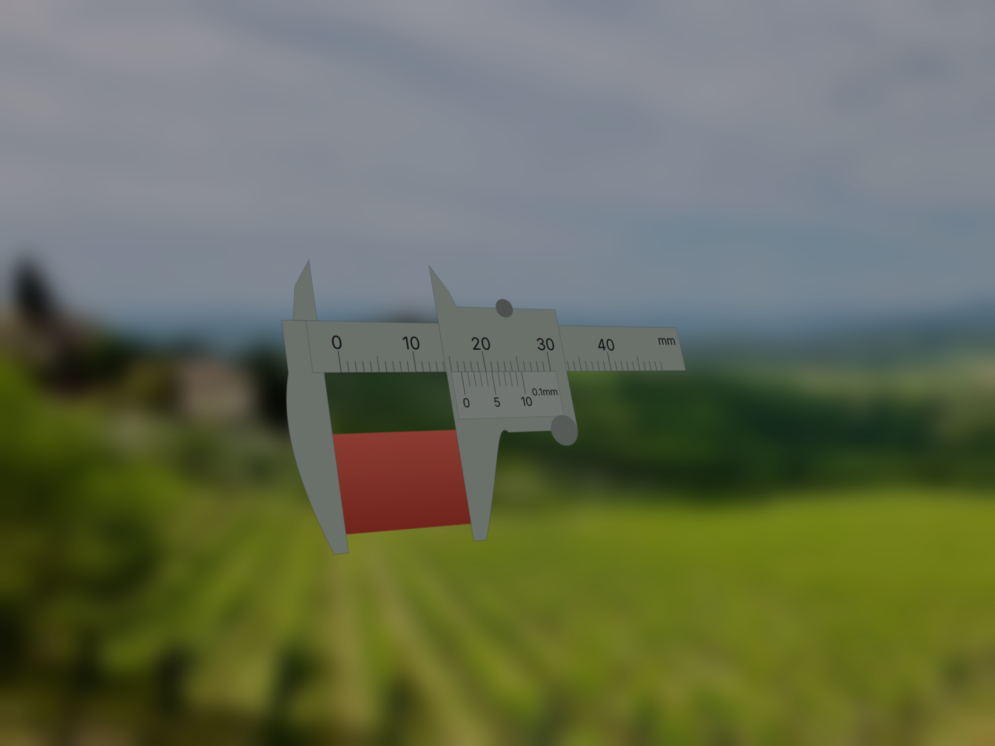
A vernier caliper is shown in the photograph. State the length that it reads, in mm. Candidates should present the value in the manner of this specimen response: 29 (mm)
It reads 16.4 (mm)
